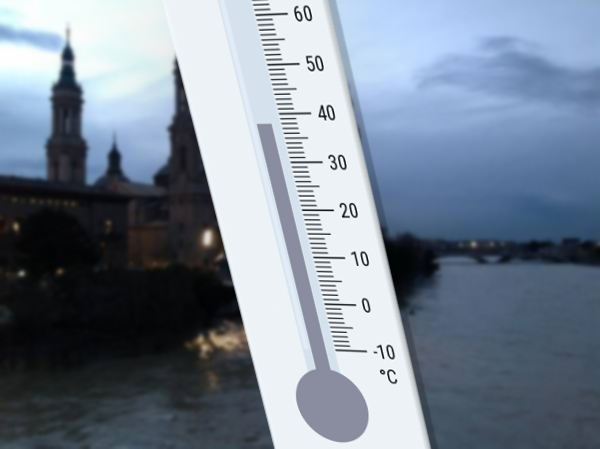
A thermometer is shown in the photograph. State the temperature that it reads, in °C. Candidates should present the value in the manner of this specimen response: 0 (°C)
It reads 38 (°C)
